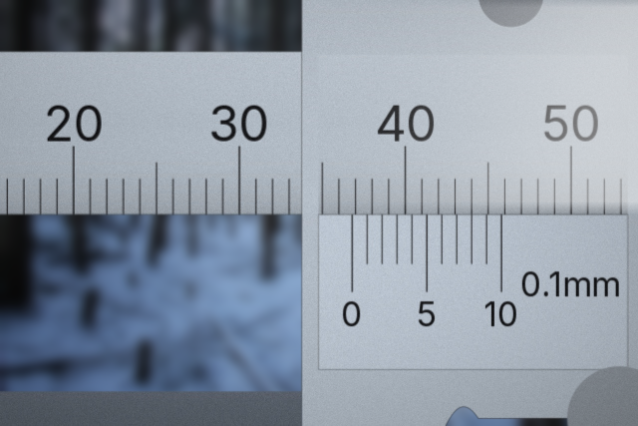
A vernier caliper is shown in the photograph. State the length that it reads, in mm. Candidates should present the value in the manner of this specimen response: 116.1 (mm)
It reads 36.8 (mm)
